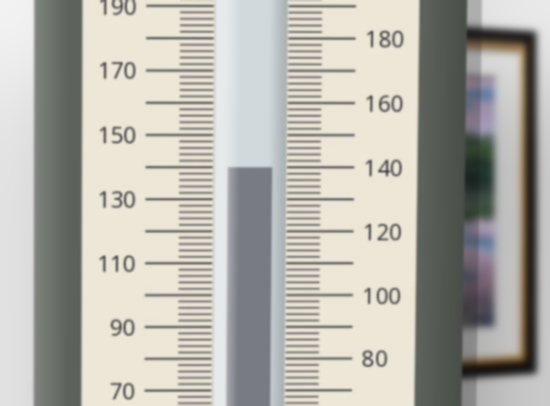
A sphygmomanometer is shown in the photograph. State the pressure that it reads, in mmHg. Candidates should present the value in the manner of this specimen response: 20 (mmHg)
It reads 140 (mmHg)
